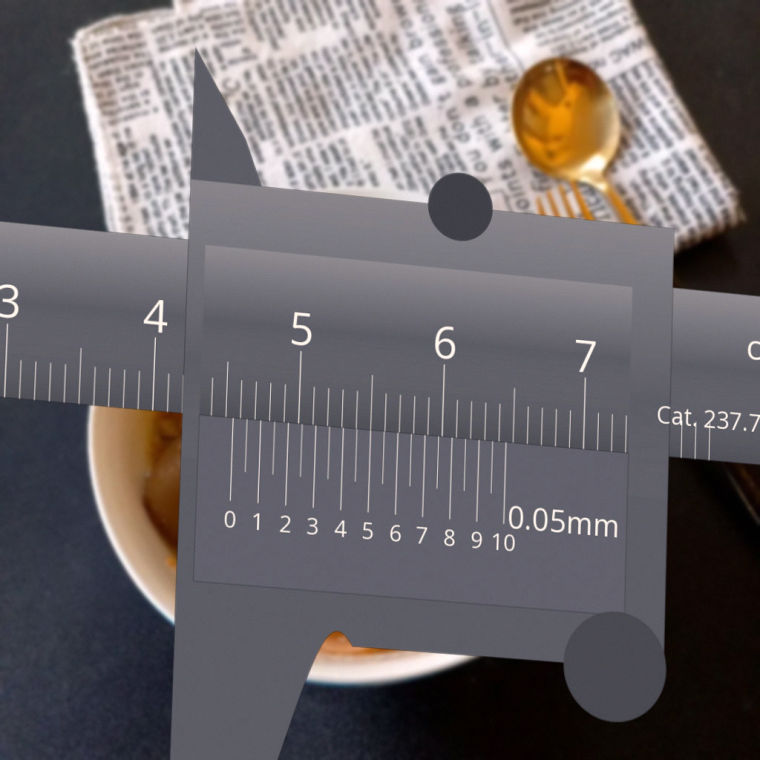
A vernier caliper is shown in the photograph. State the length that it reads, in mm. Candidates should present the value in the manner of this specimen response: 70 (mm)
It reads 45.5 (mm)
